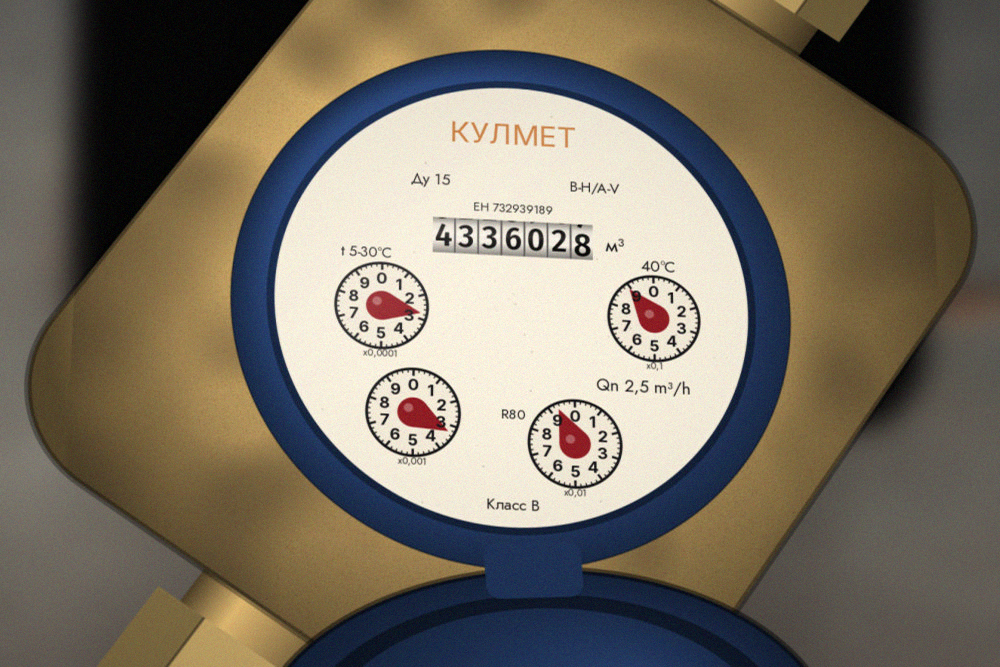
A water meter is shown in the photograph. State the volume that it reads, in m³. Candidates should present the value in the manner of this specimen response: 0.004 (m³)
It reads 4336027.8932 (m³)
